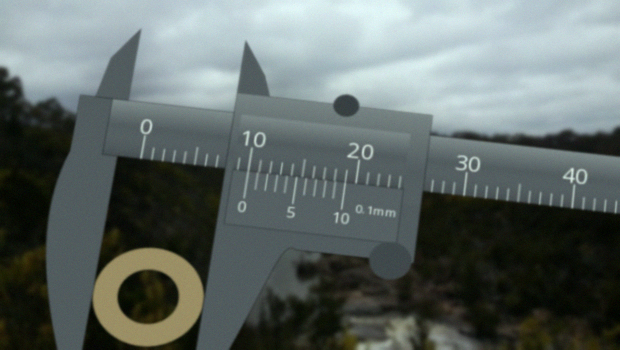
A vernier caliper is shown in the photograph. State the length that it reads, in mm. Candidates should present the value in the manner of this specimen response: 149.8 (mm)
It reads 10.0 (mm)
